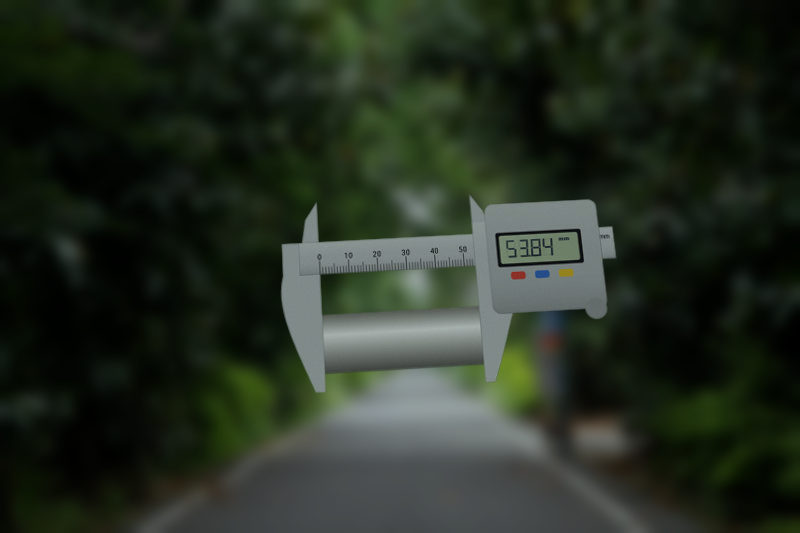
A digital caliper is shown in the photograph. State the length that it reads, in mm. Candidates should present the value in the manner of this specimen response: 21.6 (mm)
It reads 53.84 (mm)
